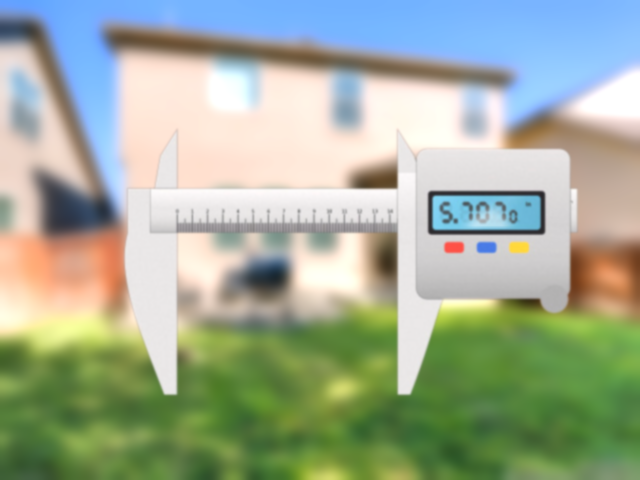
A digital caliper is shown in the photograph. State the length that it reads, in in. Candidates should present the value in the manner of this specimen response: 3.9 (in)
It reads 5.7070 (in)
